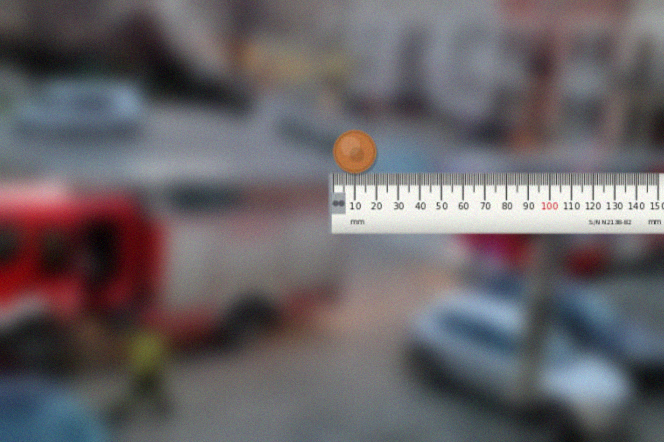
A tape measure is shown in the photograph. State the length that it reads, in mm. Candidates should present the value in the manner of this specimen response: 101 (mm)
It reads 20 (mm)
